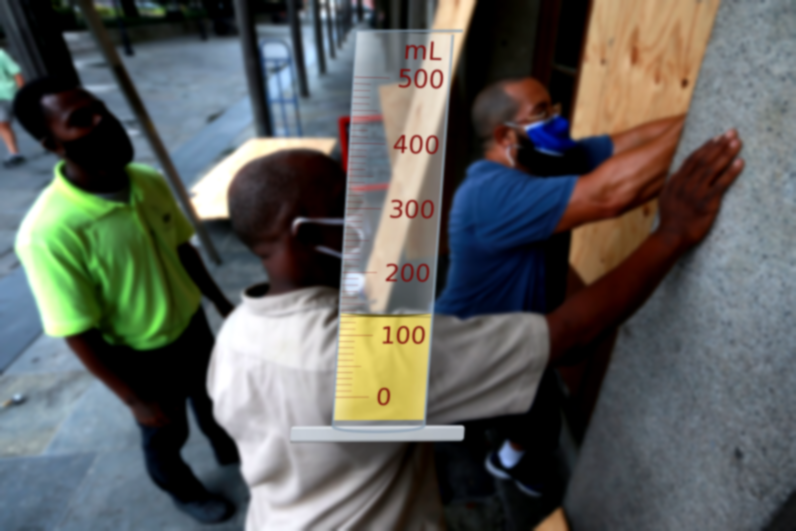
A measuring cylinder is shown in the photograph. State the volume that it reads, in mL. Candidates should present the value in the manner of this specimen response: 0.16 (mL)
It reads 130 (mL)
